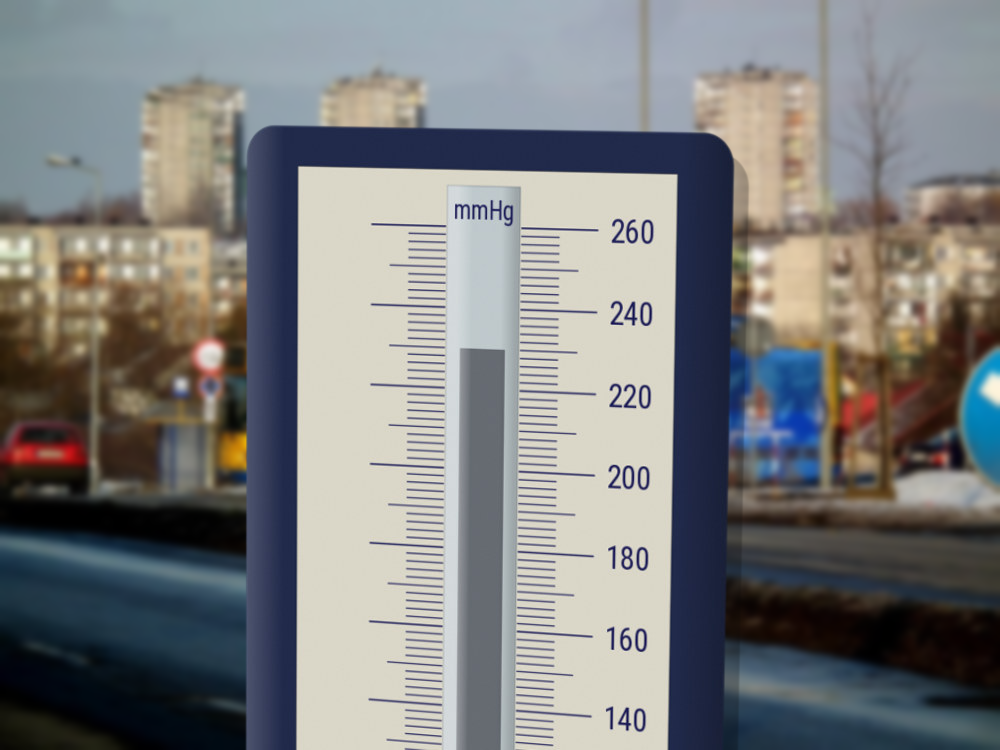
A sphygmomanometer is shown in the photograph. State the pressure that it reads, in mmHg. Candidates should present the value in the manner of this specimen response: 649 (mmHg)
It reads 230 (mmHg)
